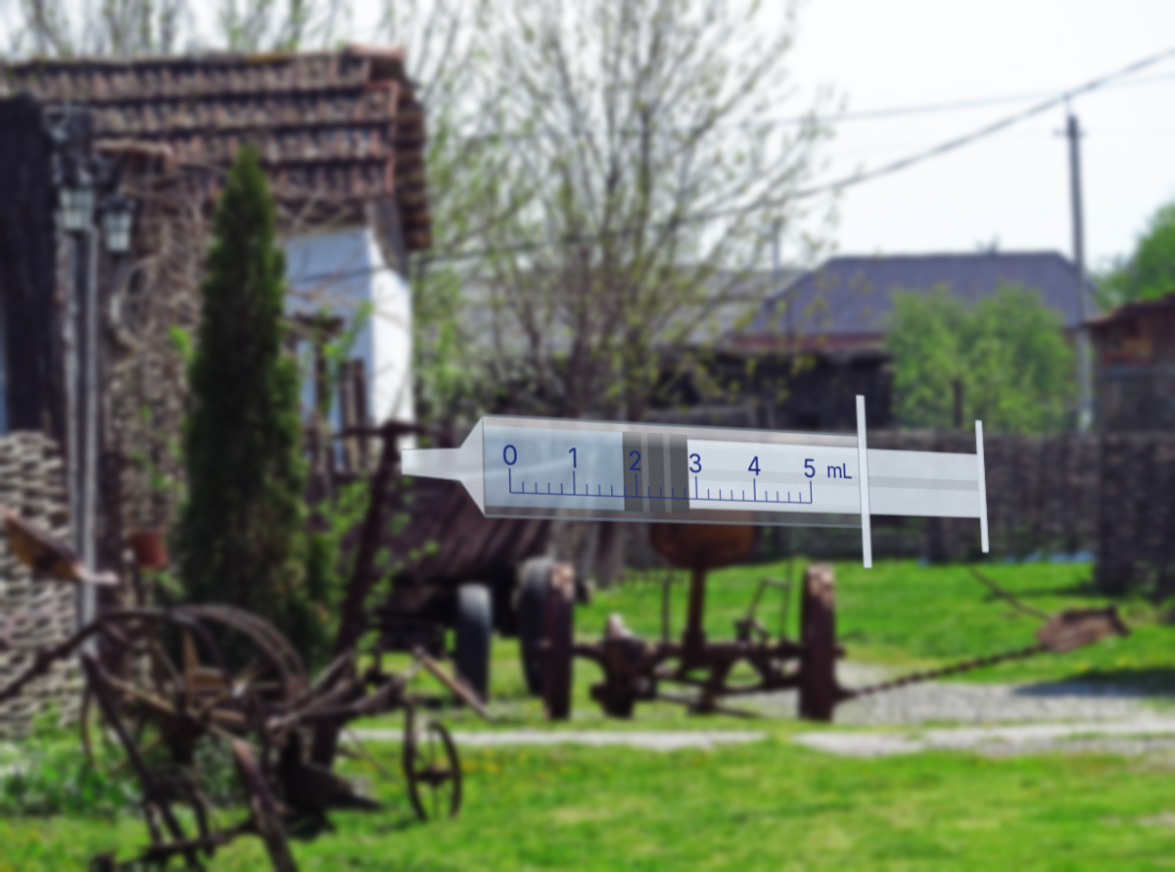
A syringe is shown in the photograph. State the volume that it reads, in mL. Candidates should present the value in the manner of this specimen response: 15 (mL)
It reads 1.8 (mL)
